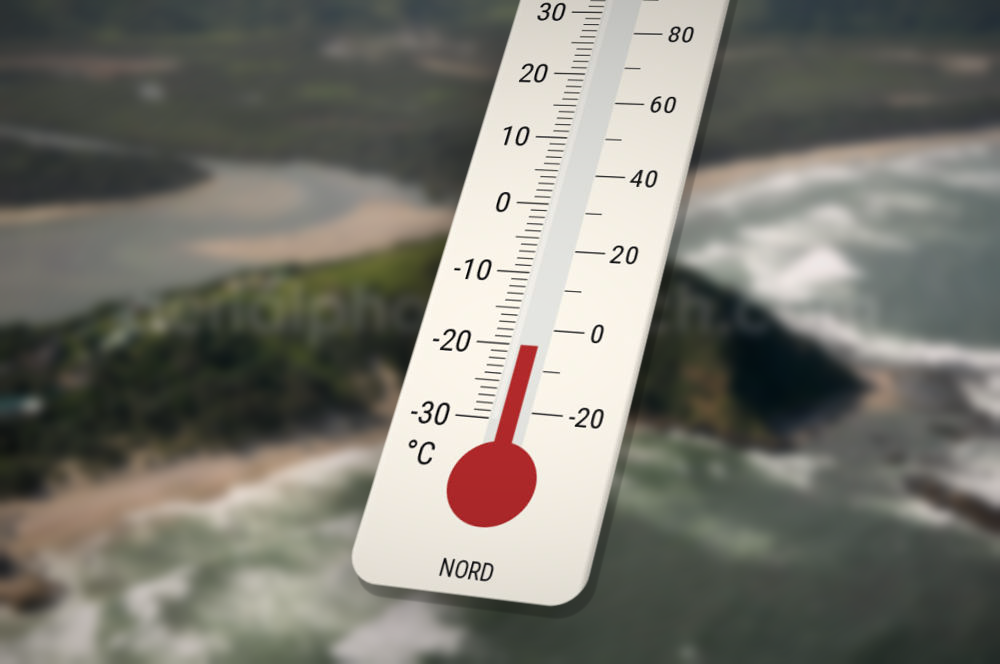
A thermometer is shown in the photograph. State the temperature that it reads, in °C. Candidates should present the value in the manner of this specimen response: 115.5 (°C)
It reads -20 (°C)
